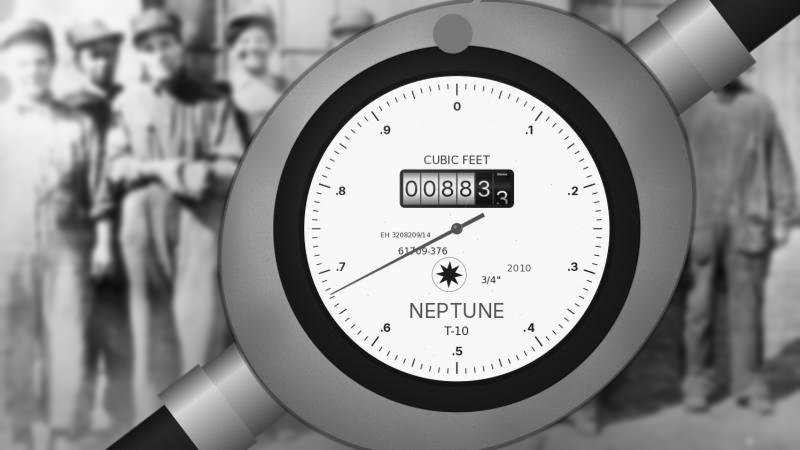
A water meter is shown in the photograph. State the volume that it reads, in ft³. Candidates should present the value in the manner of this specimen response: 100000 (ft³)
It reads 8832.67 (ft³)
